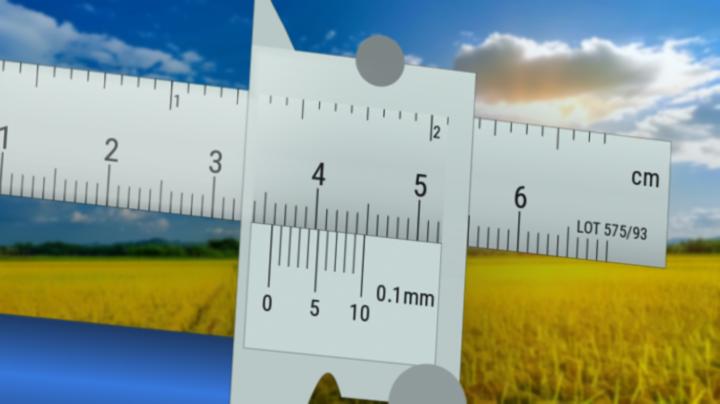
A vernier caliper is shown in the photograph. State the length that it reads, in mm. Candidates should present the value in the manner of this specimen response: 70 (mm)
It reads 35.8 (mm)
